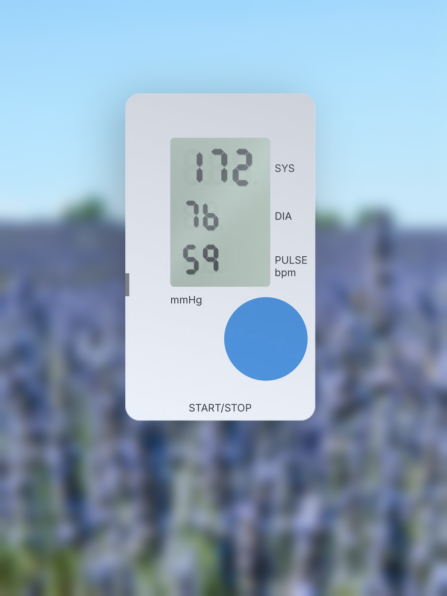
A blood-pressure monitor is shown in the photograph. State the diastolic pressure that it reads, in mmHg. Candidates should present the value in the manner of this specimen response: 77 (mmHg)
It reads 76 (mmHg)
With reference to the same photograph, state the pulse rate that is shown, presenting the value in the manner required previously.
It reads 59 (bpm)
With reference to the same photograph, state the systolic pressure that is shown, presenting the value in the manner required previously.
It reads 172 (mmHg)
